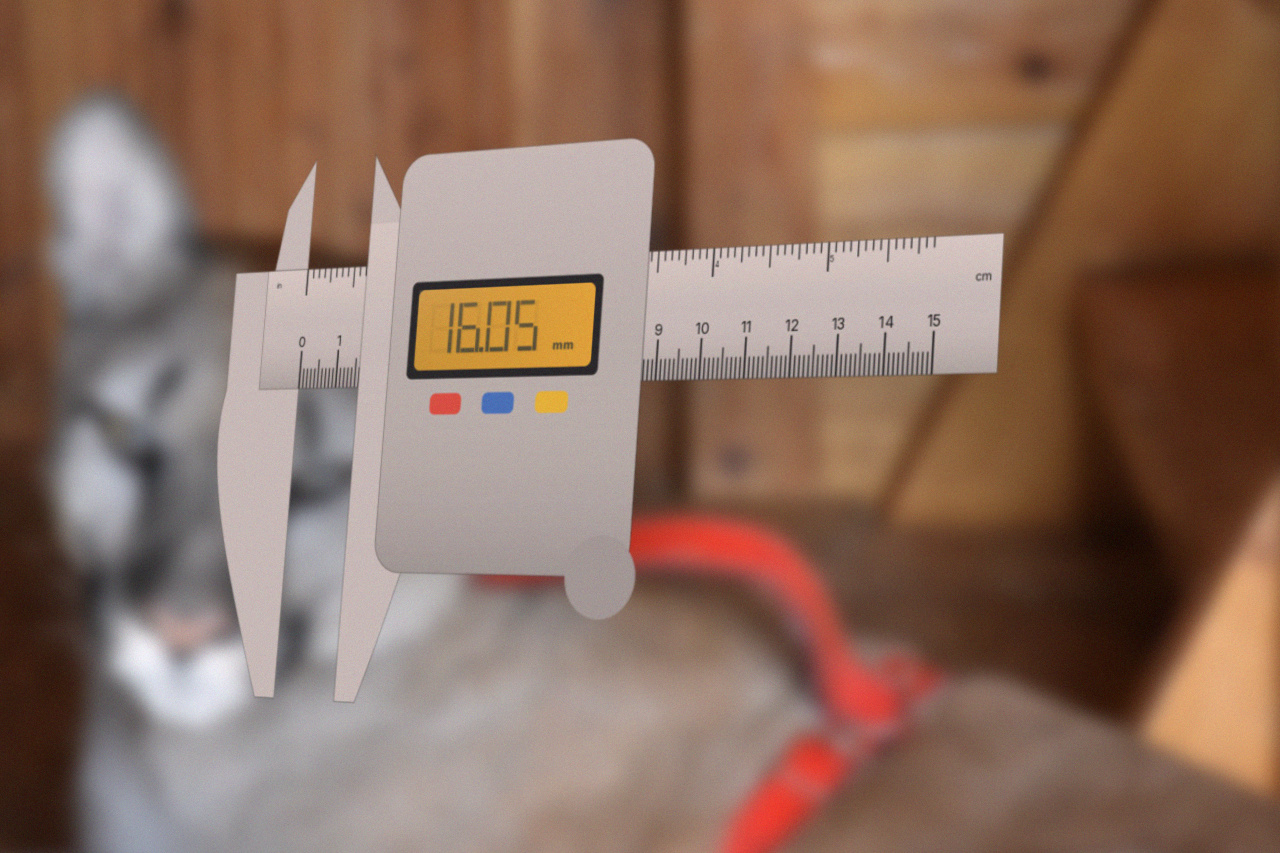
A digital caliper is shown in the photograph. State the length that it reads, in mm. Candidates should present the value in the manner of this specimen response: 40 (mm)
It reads 16.05 (mm)
